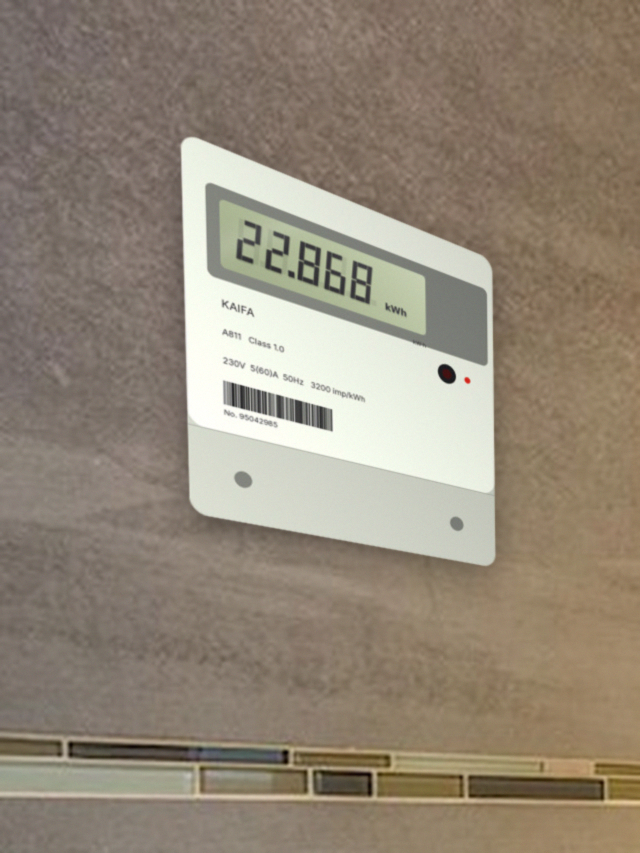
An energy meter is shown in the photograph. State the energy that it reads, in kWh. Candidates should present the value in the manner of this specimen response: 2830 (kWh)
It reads 22.868 (kWh)
